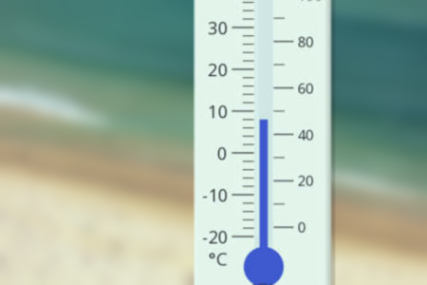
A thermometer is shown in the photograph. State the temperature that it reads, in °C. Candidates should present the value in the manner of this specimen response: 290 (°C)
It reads 8 (°C)
